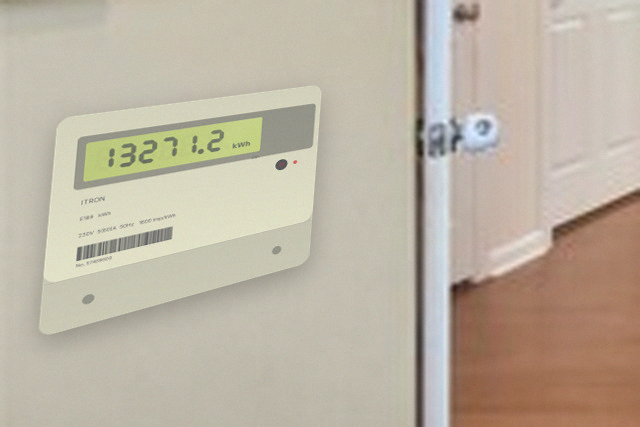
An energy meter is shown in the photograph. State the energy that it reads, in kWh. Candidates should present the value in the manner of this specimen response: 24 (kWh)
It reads 13271.2 (kWh)
